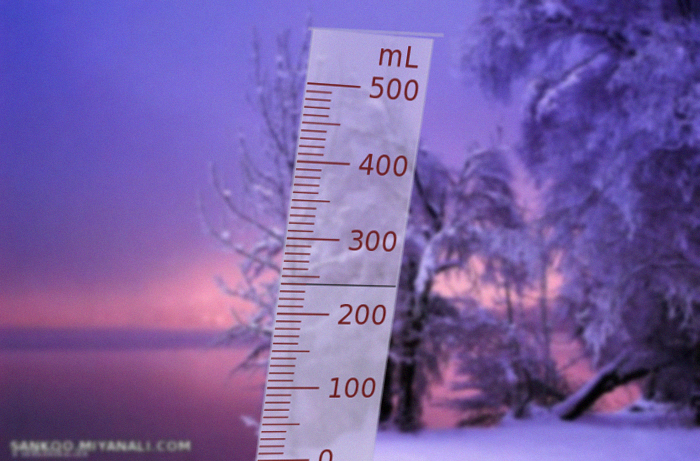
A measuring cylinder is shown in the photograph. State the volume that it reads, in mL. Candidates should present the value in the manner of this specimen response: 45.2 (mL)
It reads 240 (mL)
